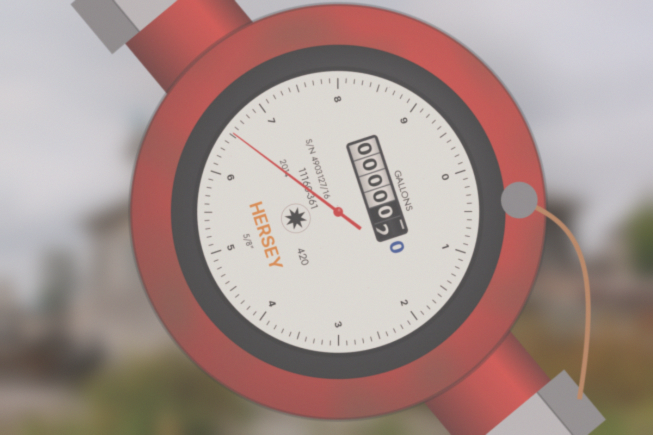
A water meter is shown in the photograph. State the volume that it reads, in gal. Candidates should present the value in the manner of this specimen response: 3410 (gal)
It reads 16.5 (gal)
